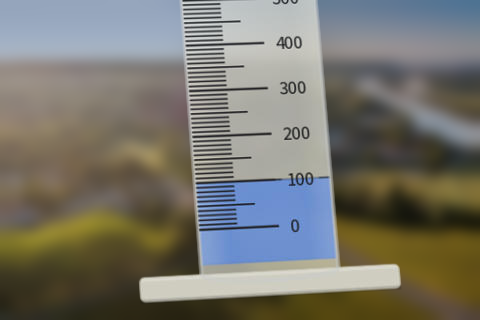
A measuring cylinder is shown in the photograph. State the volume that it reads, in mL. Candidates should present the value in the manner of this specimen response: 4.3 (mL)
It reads 100 (mL)
